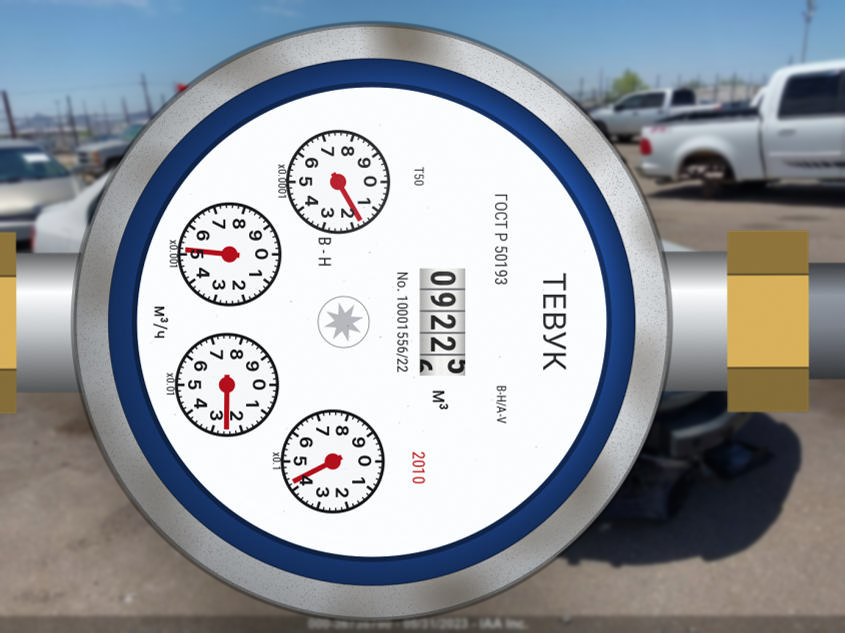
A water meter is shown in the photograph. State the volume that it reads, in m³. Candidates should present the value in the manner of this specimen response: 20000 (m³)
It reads 9225.4251 (m³)
